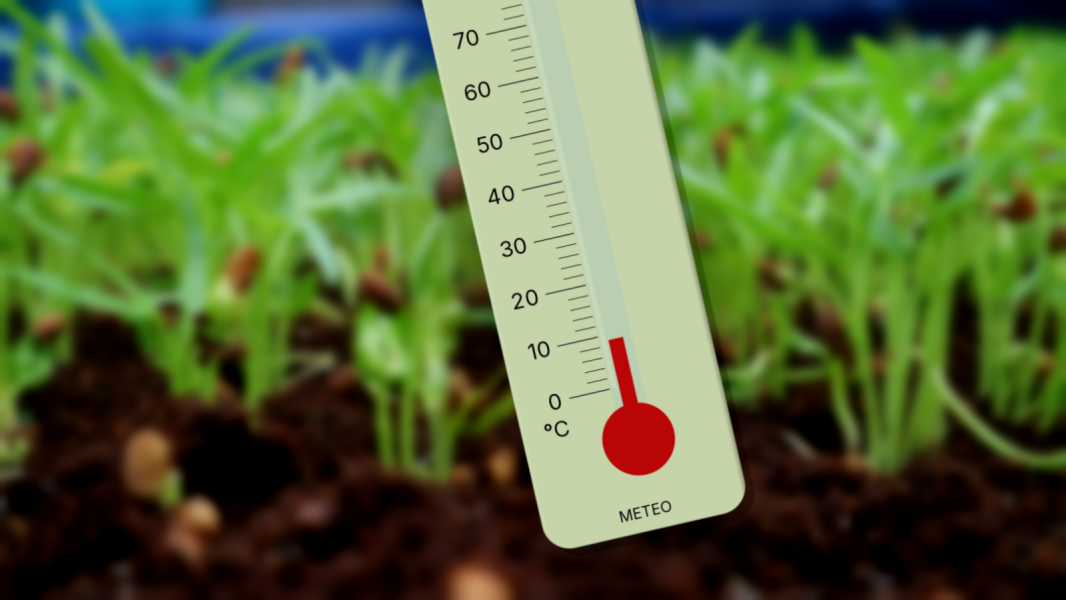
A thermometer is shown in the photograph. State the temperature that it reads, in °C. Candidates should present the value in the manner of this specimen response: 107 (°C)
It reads 9 (°C)
